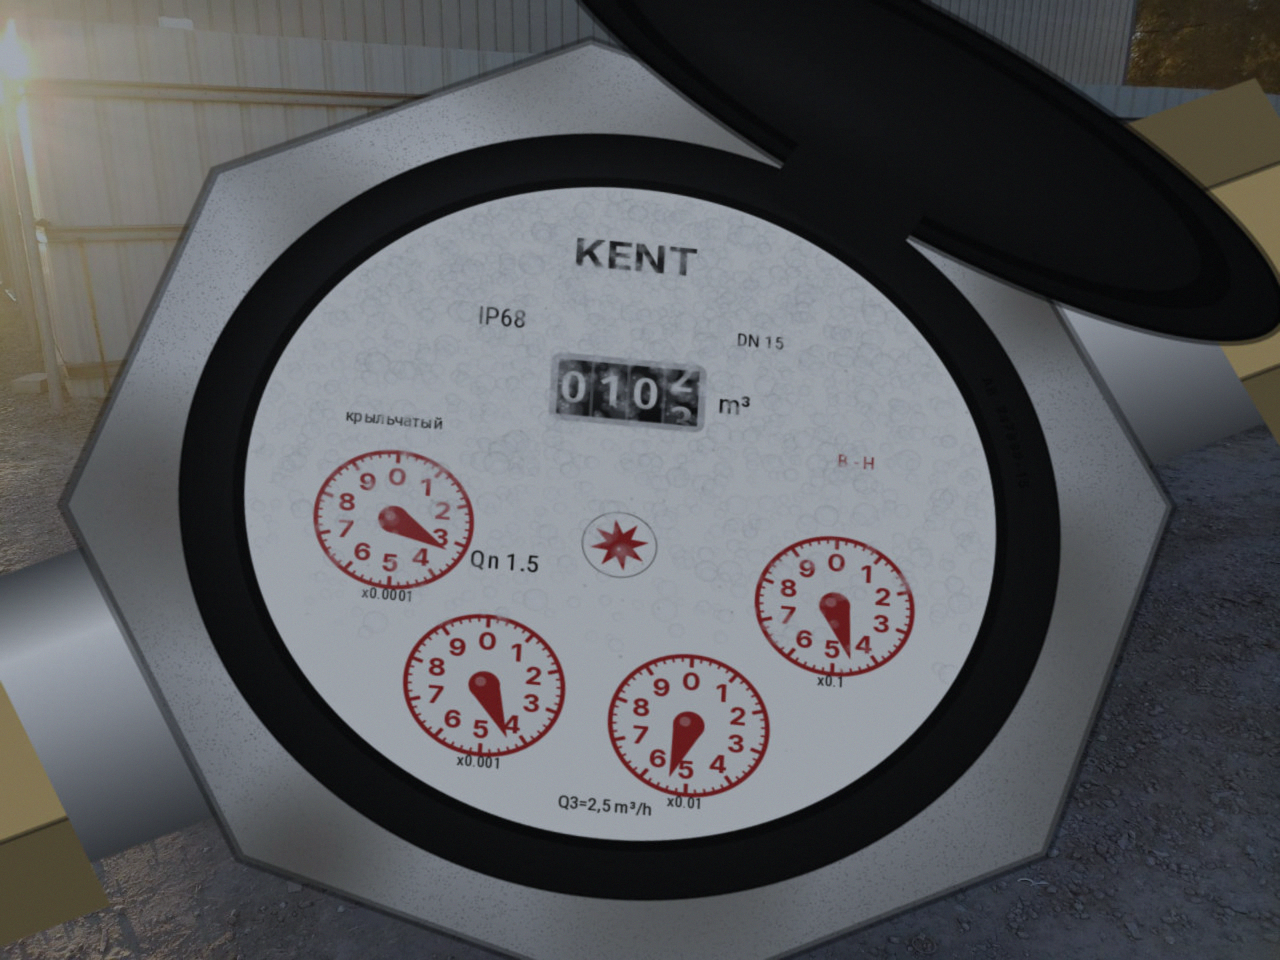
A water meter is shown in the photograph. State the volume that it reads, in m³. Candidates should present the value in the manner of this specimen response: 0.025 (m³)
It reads 102.4543 (m³)
